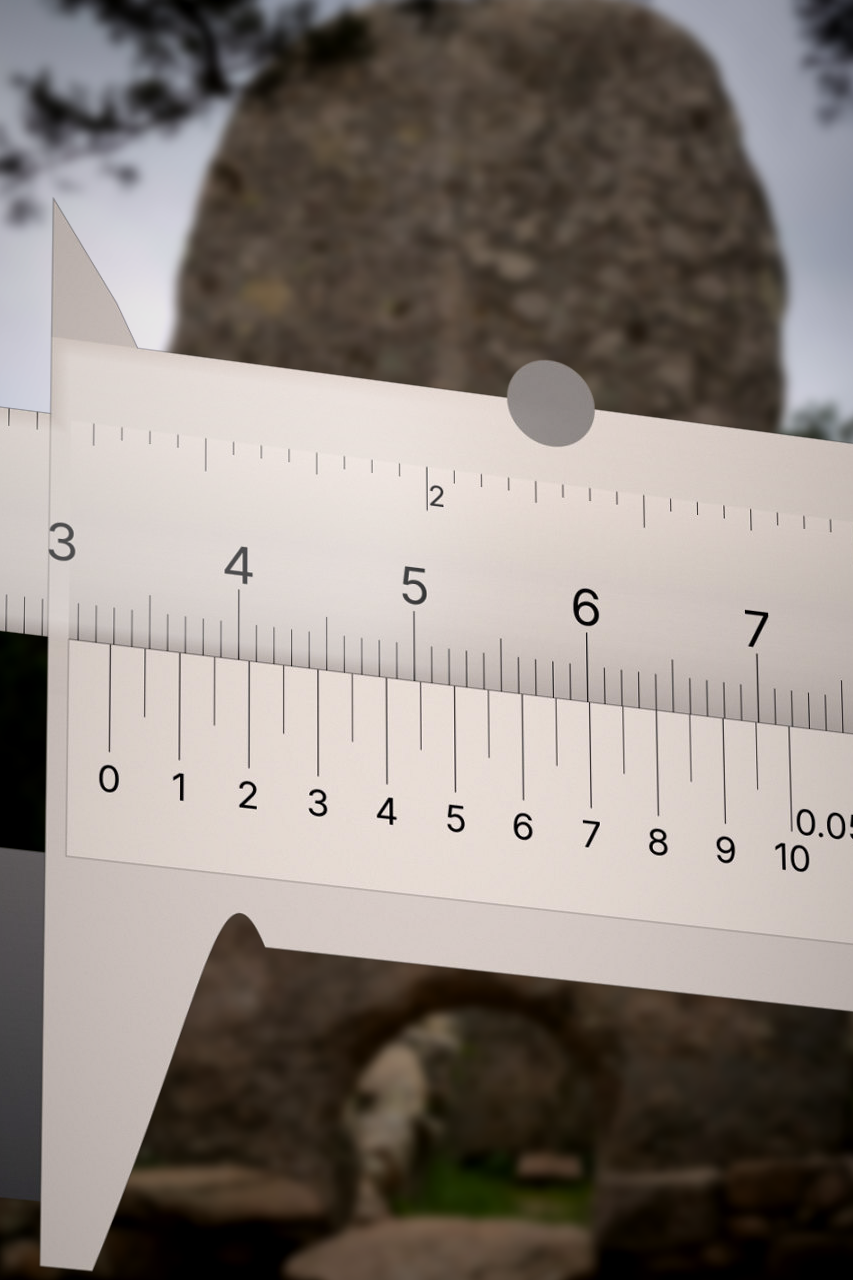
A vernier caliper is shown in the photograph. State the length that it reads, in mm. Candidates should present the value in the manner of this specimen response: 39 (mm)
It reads 32.8 (mm)
